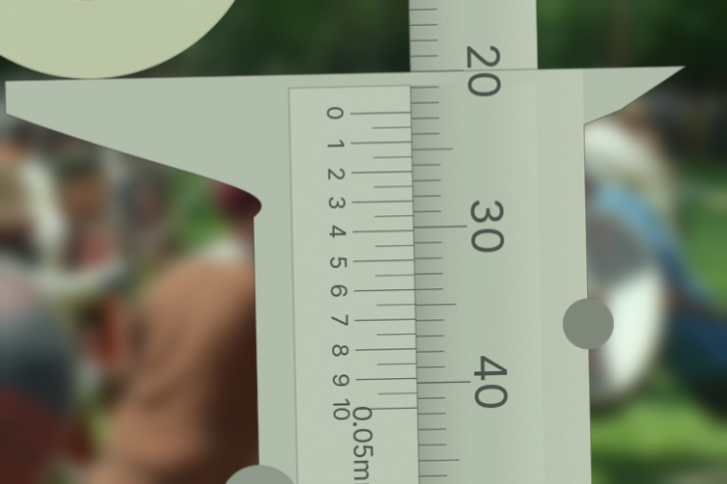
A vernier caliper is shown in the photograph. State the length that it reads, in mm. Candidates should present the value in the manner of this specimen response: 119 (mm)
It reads 22.6 (mm)
